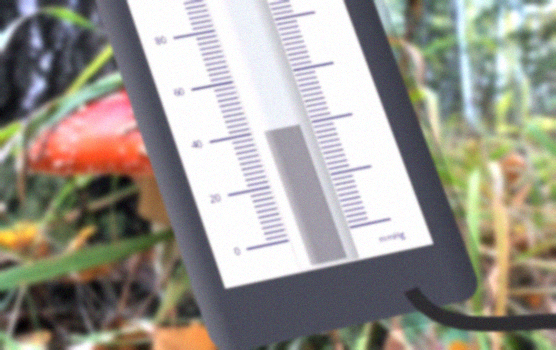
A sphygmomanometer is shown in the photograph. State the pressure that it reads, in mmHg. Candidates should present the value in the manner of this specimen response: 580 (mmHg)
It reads 40 (mmHg)
